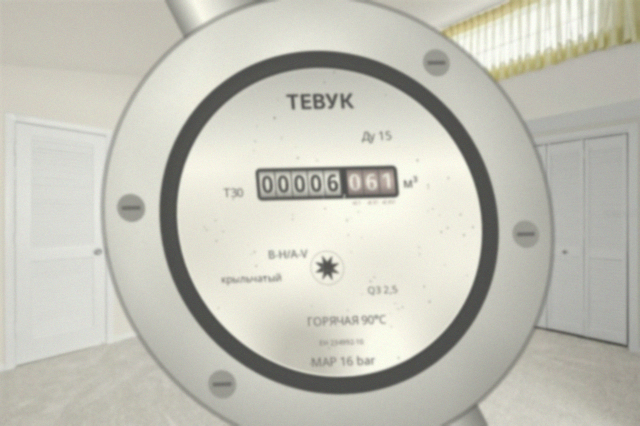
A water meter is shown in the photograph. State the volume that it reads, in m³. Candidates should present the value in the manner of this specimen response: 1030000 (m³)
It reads 6.061 (m³)
